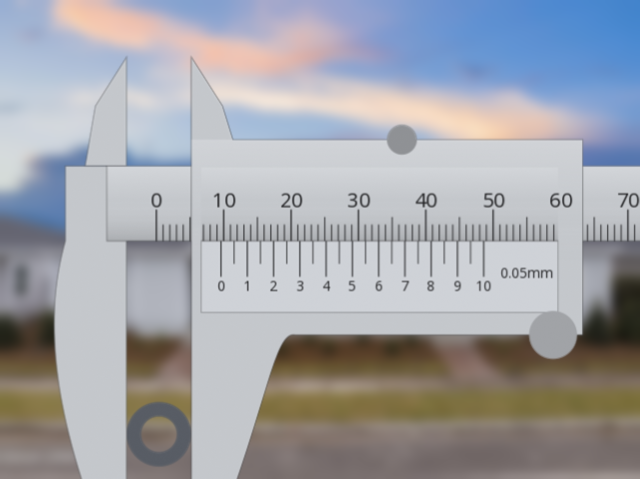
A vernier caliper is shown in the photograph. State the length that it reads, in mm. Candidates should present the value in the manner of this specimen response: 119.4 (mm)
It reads 9.6 (mm)
